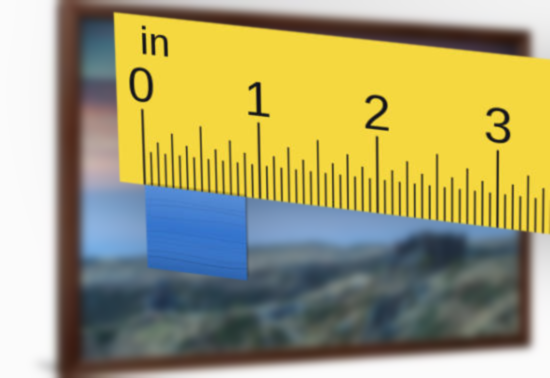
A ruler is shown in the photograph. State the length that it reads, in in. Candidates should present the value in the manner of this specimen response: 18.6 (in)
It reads 0.875 (in)
